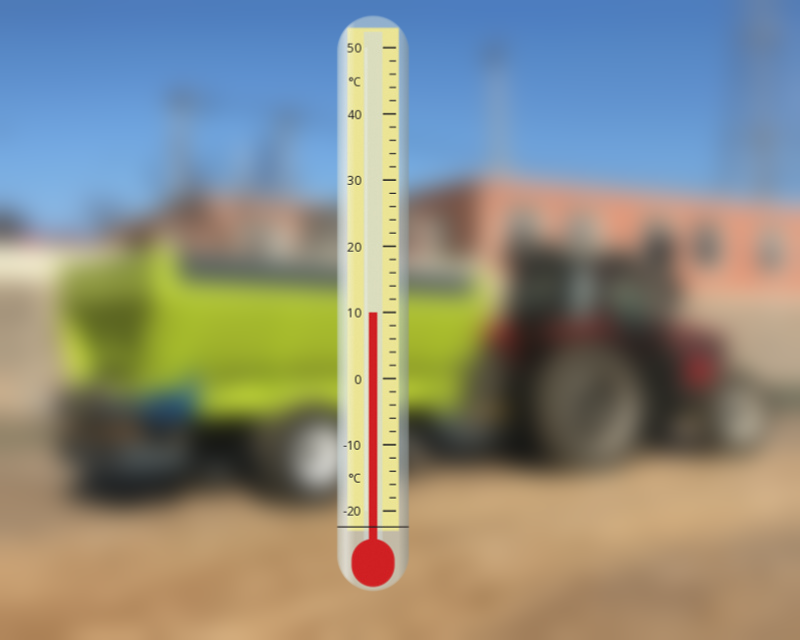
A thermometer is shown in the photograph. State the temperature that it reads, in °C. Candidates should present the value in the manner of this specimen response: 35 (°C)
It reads 10 (°C)
